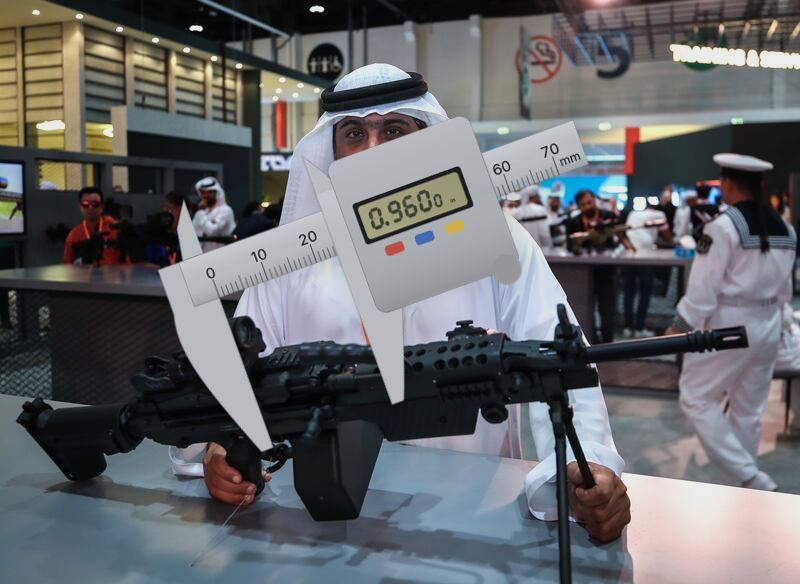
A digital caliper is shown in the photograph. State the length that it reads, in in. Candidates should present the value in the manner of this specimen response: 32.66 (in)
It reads 0.9600 (in)
